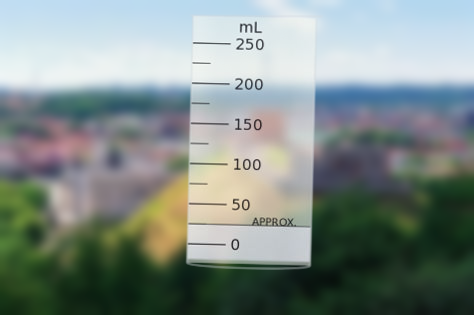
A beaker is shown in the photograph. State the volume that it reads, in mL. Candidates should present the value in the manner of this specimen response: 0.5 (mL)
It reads 25 (mL)
